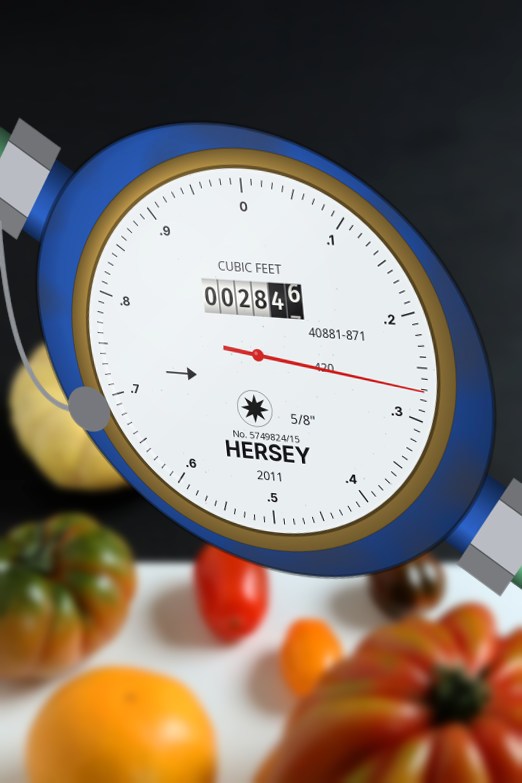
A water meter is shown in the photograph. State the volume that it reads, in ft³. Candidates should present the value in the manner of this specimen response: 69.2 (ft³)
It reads 2846.27 (ft³)
